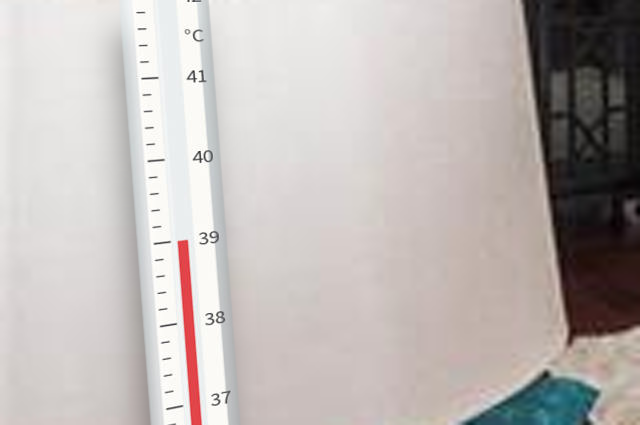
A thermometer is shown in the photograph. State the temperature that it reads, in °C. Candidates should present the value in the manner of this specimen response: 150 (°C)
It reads 39 (°C)
